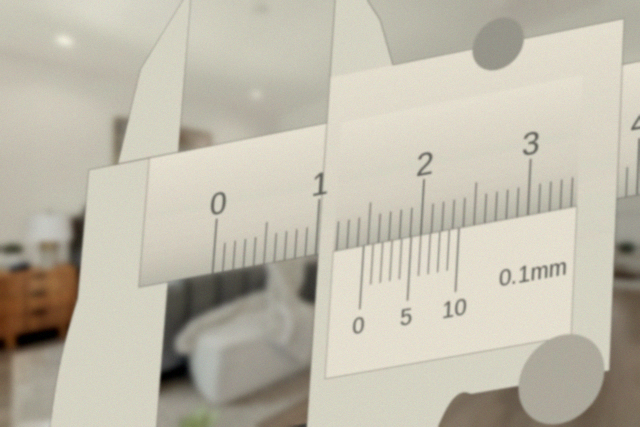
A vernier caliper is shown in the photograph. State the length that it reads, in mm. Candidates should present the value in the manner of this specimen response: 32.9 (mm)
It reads 14.6 (mm)
